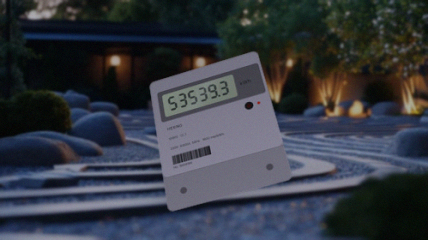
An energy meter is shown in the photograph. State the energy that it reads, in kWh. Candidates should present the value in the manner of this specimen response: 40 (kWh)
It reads 53539.3 (kWh)
